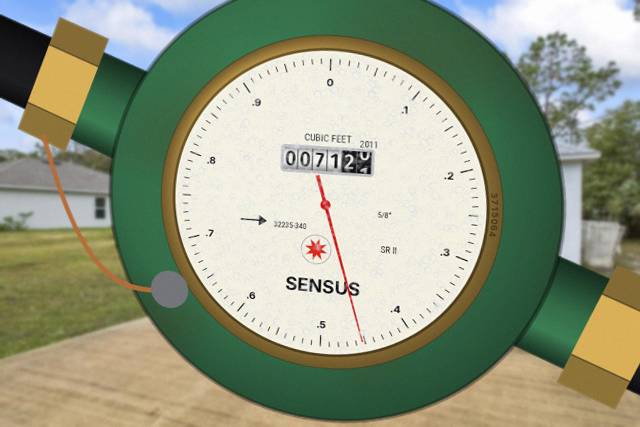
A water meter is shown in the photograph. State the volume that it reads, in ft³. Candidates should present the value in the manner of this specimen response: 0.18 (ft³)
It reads 7120.45 (ft³)
